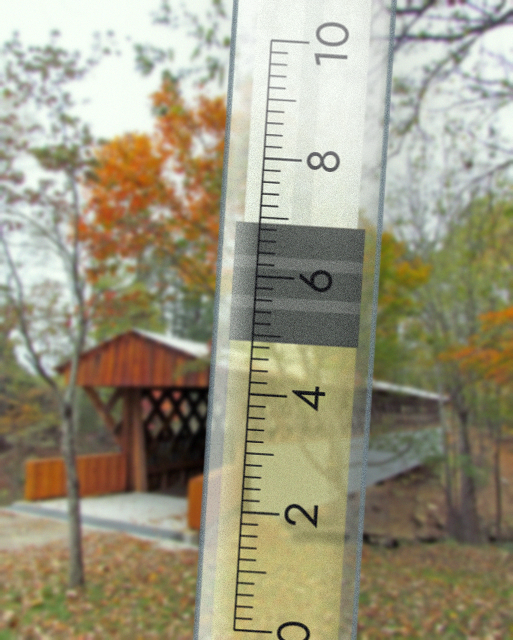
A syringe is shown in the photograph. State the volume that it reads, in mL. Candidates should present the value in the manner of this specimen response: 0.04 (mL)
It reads 4.9 (mL)
